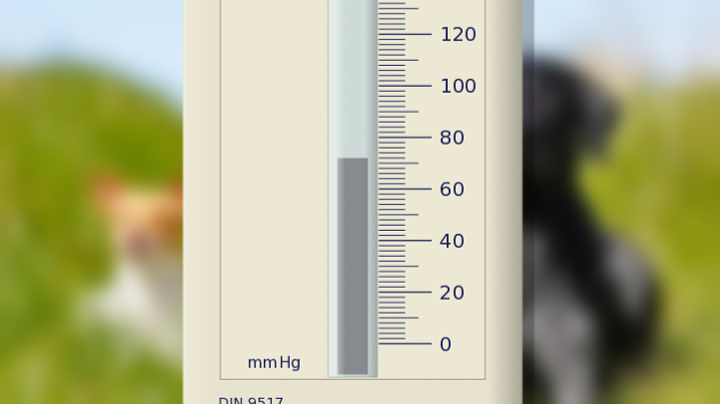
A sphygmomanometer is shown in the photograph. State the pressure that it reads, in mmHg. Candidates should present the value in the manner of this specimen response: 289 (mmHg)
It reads 72 (mmHg)
